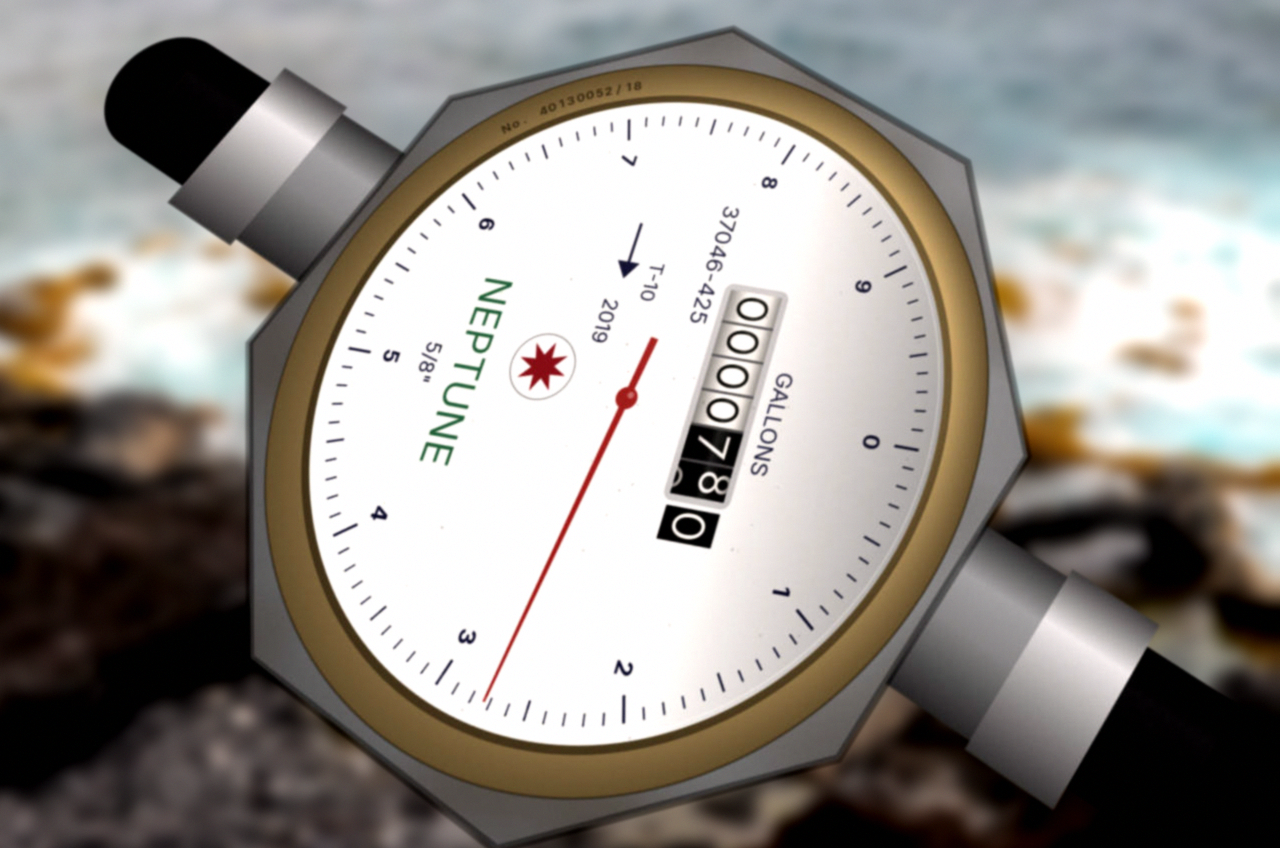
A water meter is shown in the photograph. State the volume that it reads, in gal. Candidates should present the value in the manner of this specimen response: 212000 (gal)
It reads 782.7 (gal)
